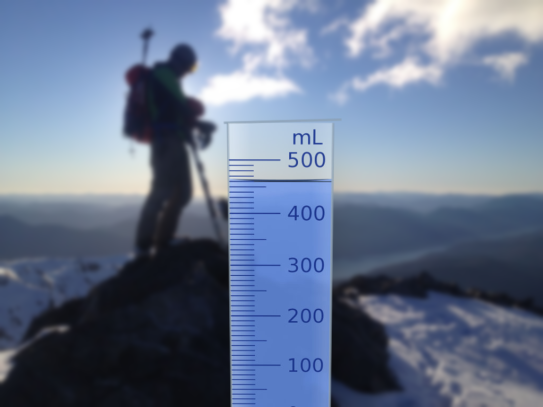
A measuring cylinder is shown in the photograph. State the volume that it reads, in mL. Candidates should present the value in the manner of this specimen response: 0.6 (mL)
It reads 460 (mL)
